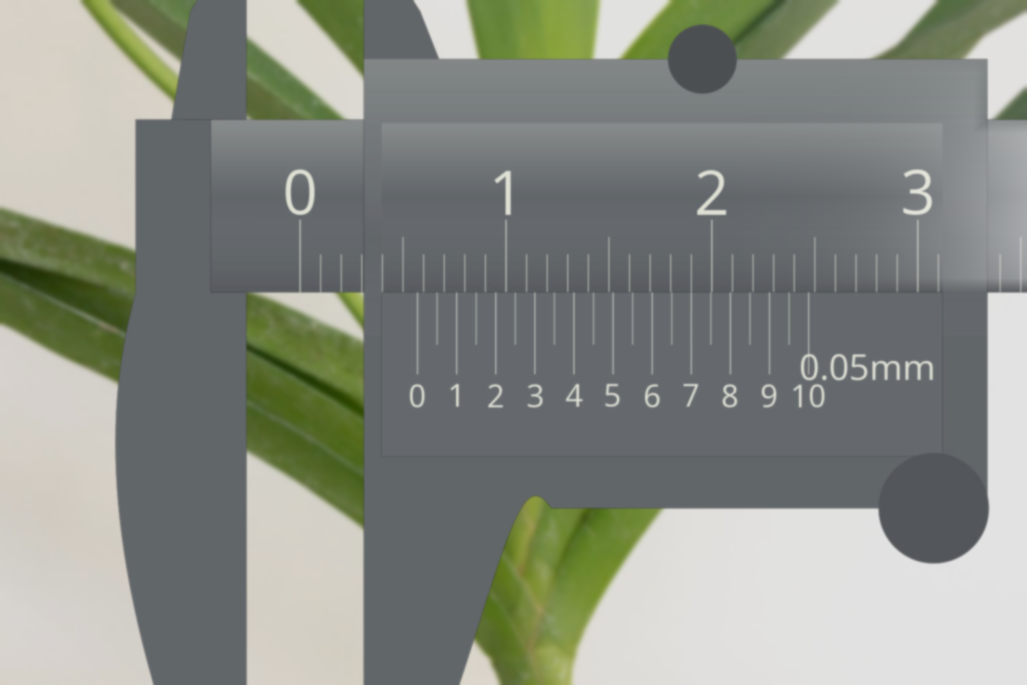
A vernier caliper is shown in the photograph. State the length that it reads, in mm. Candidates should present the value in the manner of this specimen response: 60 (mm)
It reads 5.7 (mm)
